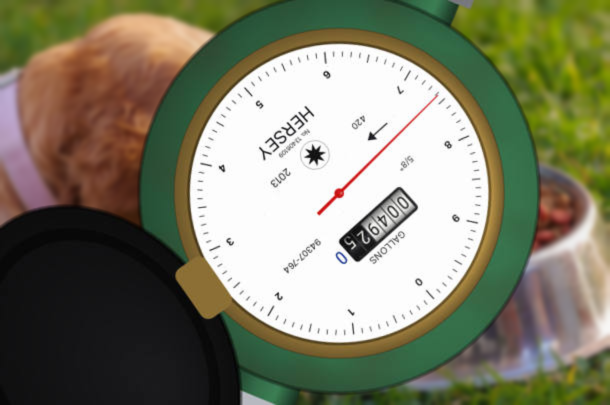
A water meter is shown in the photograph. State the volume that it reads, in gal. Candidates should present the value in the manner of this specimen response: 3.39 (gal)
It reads 49247.4 (gal)
